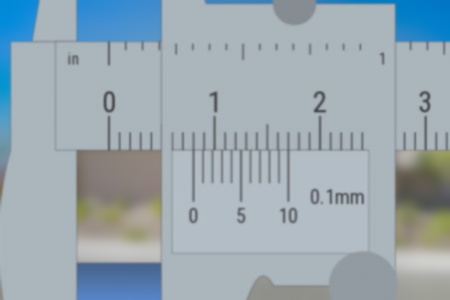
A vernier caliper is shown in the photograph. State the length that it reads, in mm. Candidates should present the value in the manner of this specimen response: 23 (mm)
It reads 8.0 (mm)
